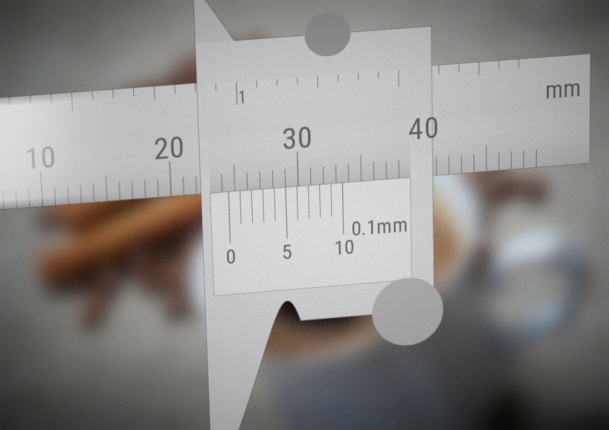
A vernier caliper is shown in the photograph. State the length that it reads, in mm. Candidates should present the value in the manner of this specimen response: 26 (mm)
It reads 24.5 (mm)
